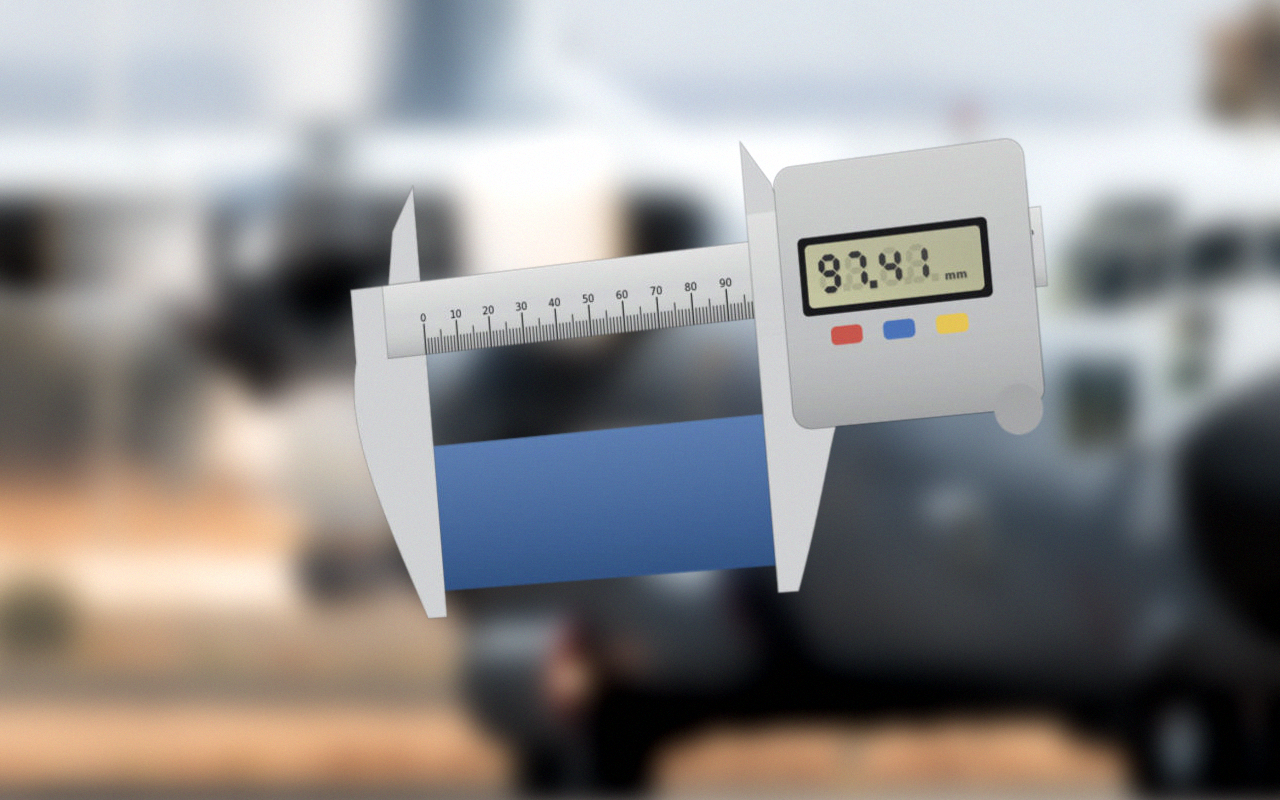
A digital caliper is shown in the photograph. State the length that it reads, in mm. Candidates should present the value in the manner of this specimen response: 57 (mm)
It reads 97.41 (mm)
